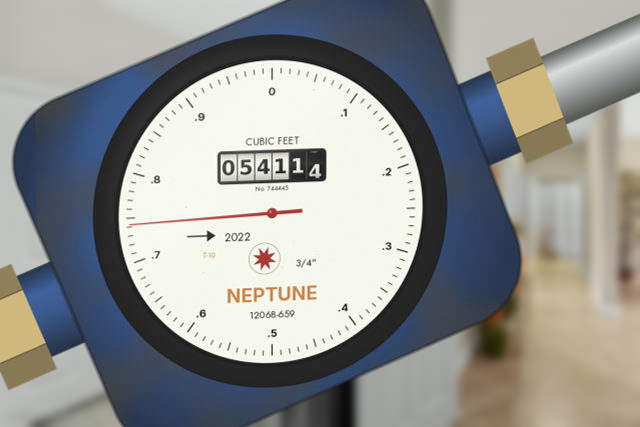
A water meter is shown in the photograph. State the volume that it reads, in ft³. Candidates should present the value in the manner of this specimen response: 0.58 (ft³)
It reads 54113.74 (ft³)
